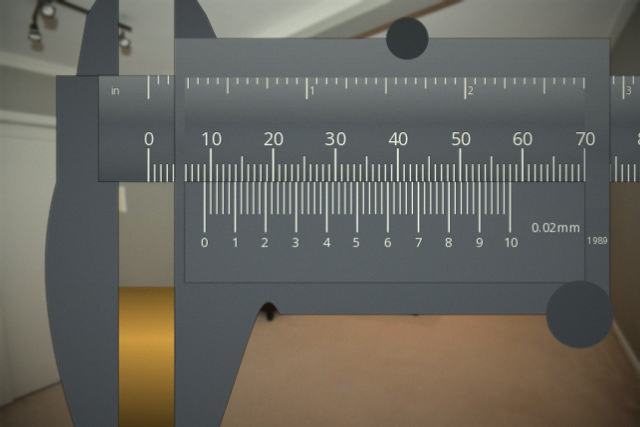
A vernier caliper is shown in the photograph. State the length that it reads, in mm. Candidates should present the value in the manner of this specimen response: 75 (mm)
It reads 9.0 (mm)
